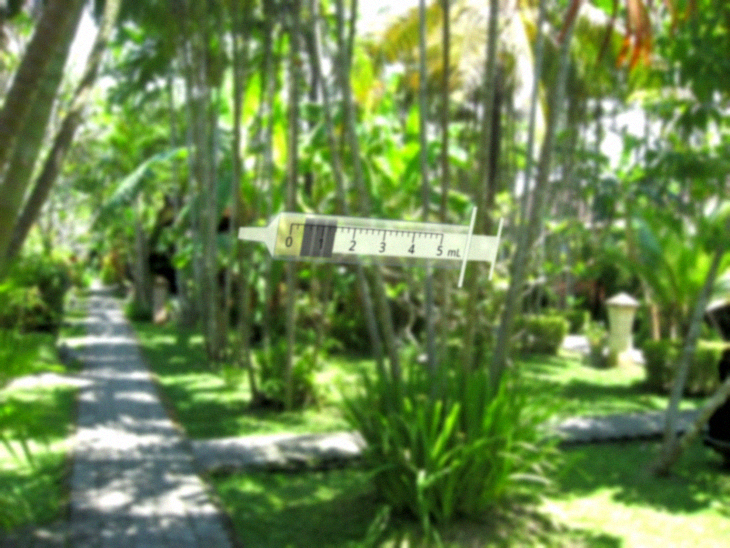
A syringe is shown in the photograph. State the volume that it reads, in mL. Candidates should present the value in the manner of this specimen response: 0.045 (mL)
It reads 0.4 (mL)
